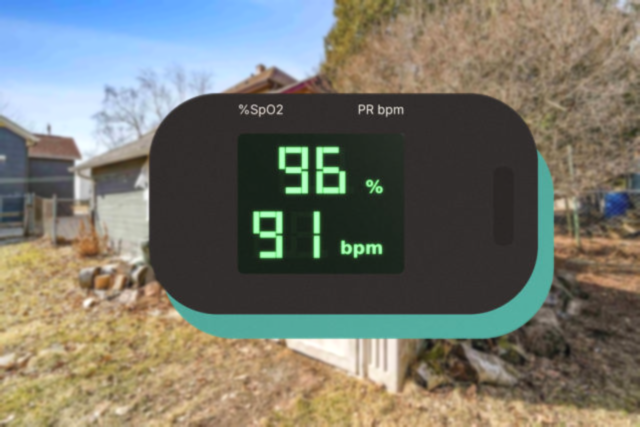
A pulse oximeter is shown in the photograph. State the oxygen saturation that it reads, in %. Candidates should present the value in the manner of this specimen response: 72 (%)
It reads 96 (%)
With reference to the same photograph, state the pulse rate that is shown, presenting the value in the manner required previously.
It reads 91 (bpm)
